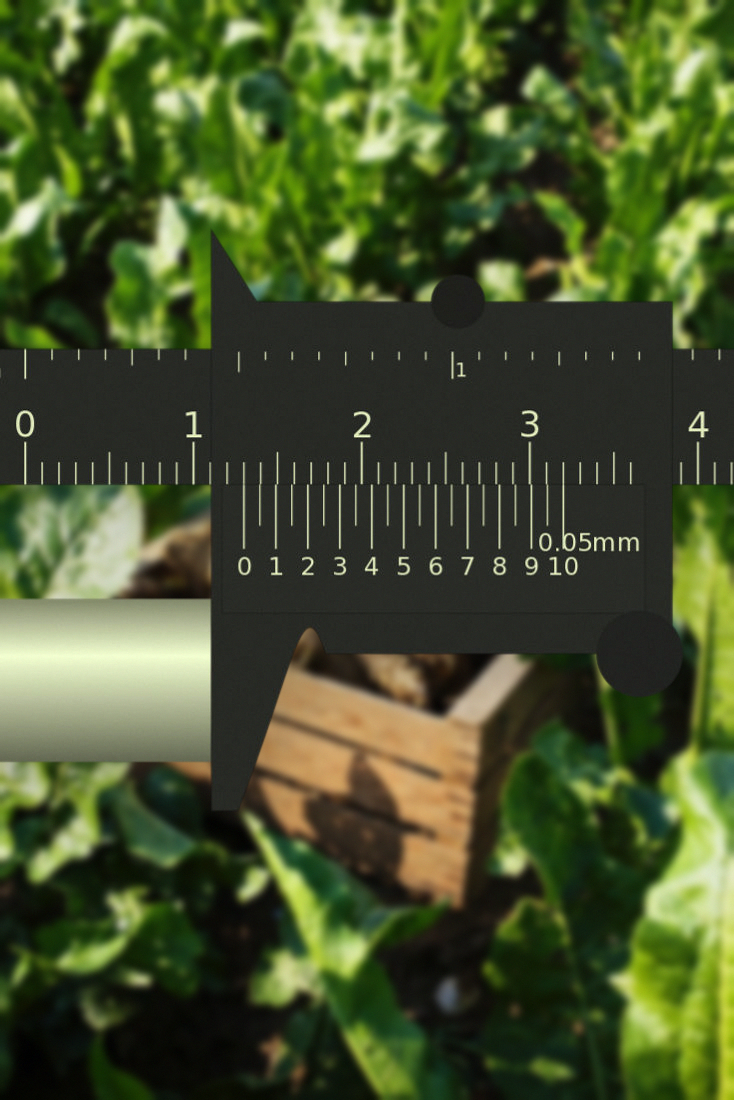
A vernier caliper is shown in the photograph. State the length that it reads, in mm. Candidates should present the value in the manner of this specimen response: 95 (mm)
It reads 13.0 (mm)
